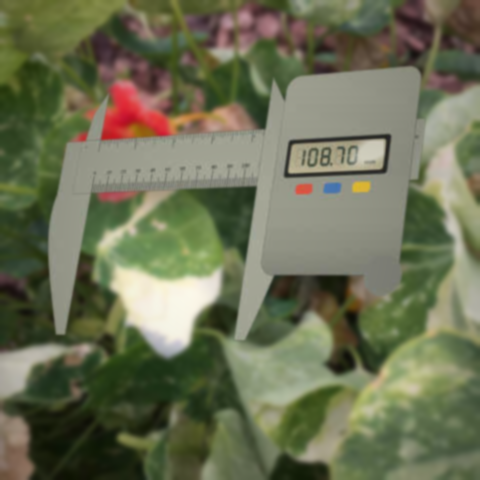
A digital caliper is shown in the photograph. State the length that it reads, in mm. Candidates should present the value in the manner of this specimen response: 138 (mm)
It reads 108.70 (mm)
